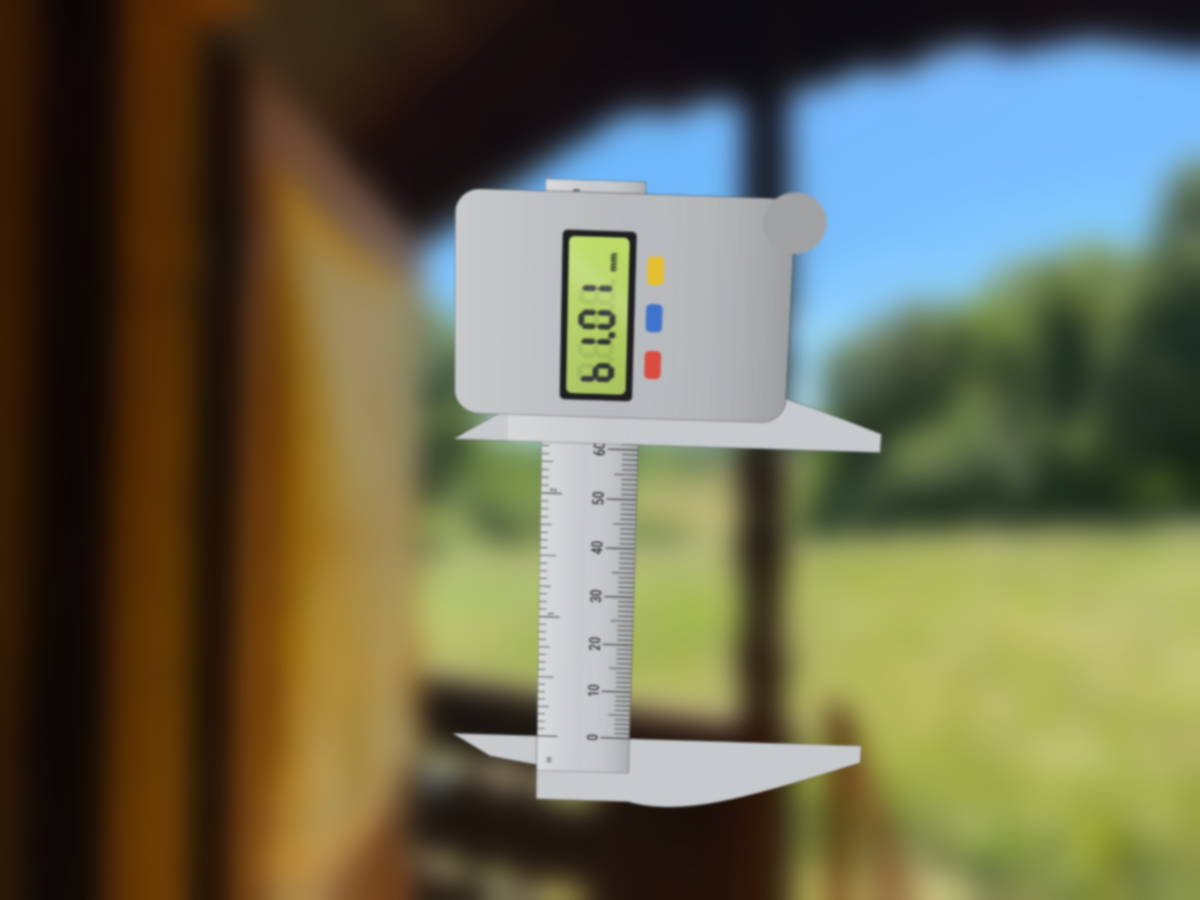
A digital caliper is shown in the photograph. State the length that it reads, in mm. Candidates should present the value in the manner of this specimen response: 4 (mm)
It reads 61.01 (mm)
